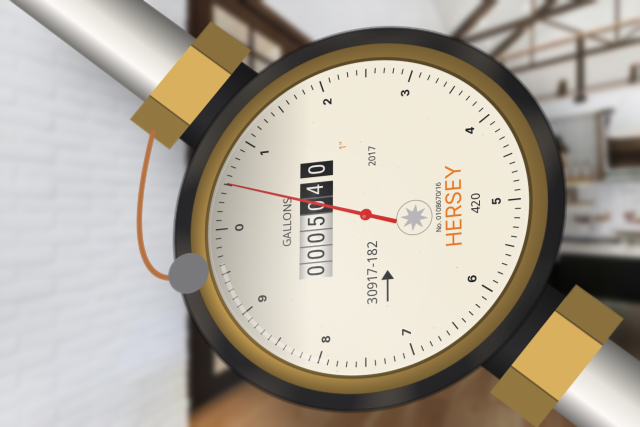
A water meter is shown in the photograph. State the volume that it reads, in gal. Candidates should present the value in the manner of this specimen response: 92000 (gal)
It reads 5040.5 (gal)
